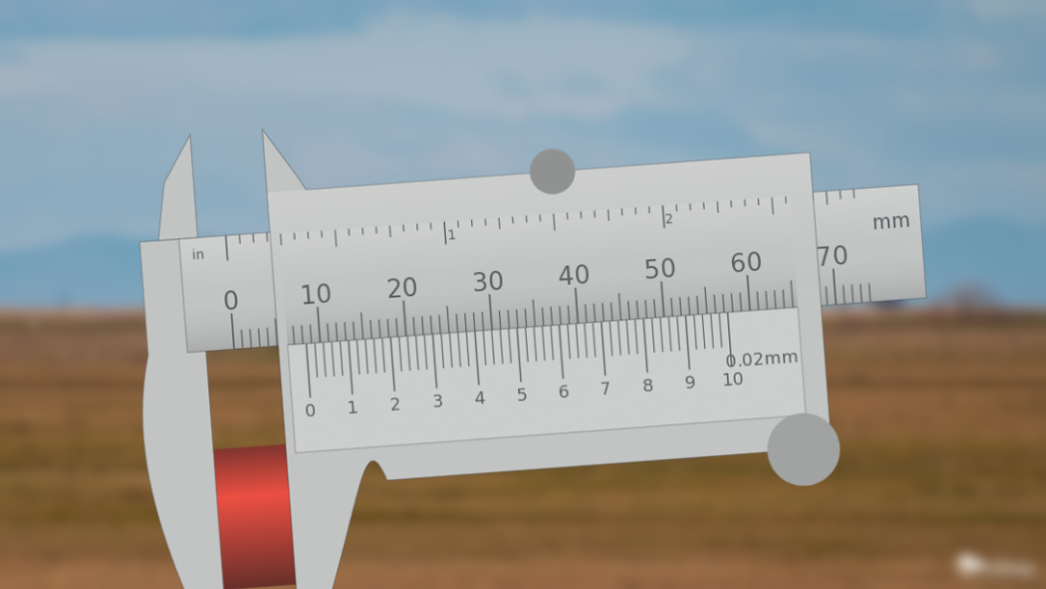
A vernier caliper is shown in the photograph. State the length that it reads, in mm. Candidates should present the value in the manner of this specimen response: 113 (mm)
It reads 8.4 (mm)
